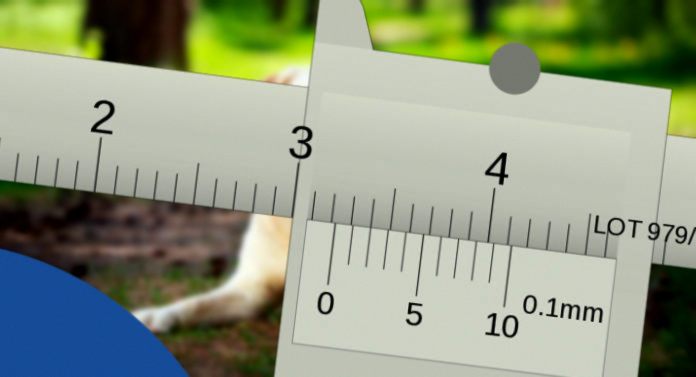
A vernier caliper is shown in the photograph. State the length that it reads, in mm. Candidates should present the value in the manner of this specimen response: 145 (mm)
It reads 32.2 (mm)
